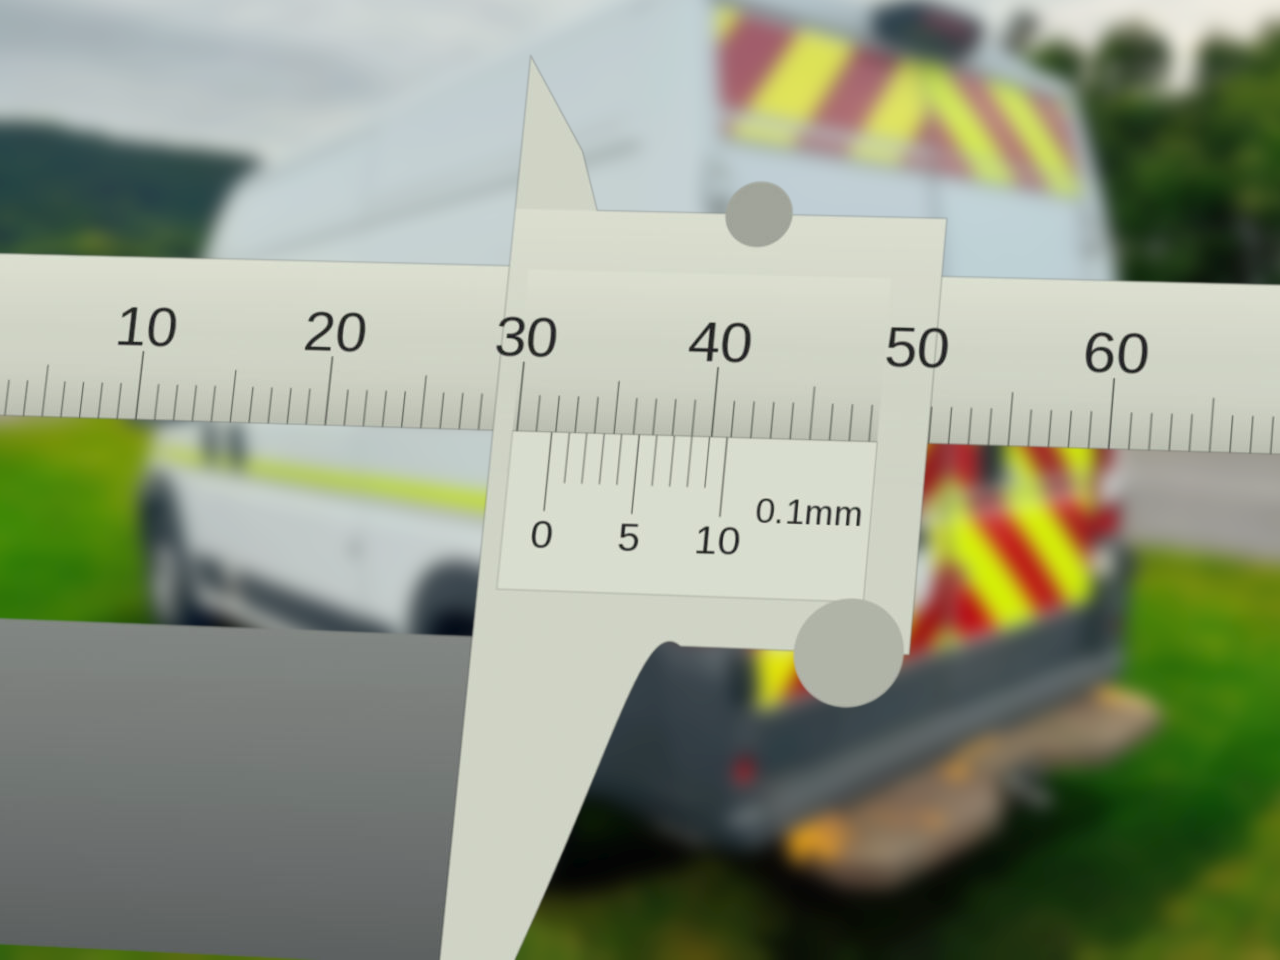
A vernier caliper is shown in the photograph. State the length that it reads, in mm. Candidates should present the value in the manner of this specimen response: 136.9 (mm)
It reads 31.8 (mm)
